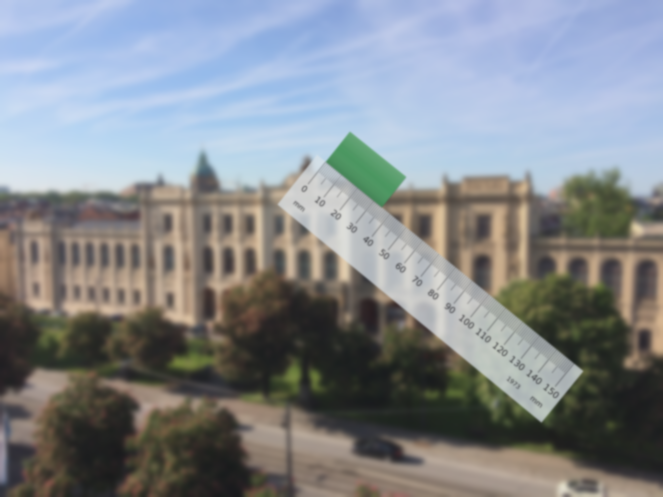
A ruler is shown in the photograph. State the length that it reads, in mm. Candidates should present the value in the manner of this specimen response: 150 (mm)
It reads 35 (mm)
